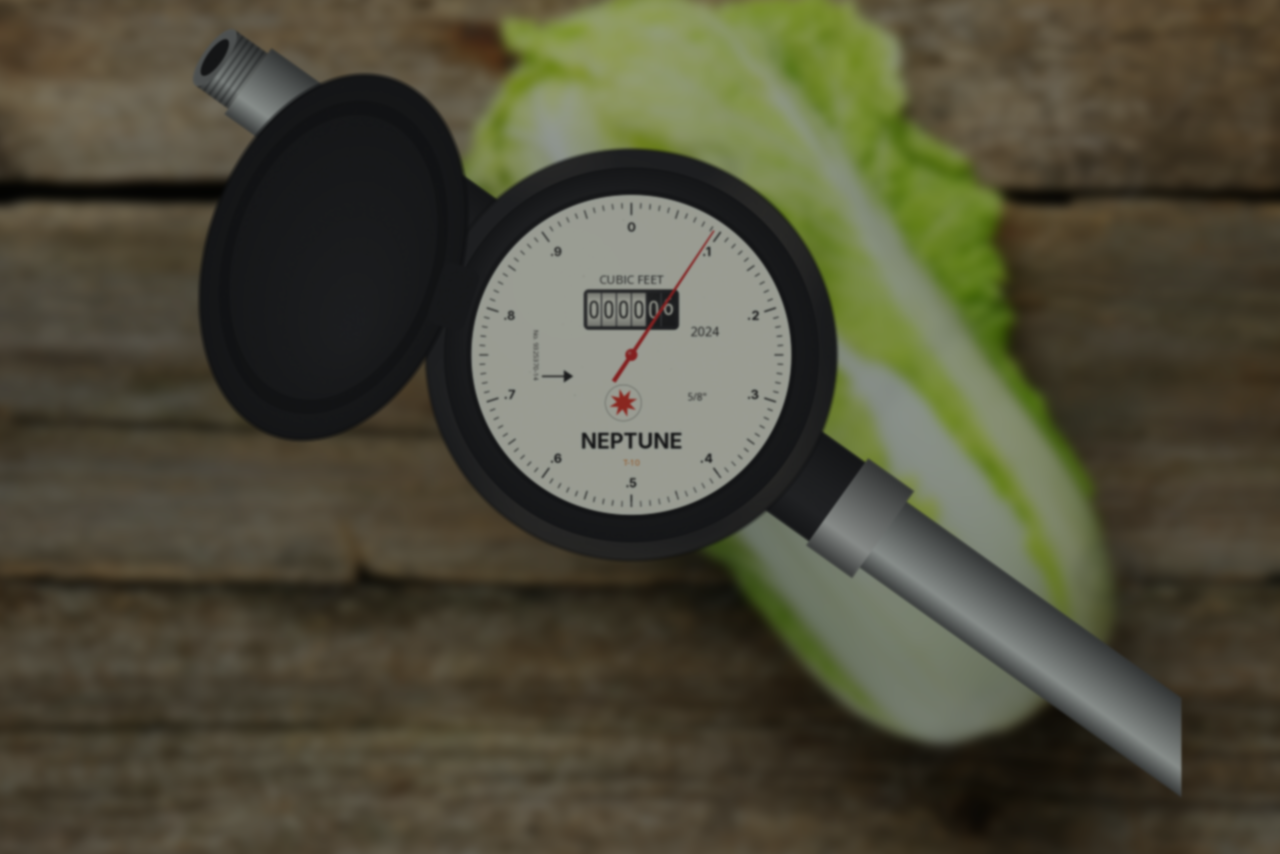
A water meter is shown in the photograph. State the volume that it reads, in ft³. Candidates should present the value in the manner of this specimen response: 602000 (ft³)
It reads 6.09 (ft³)
